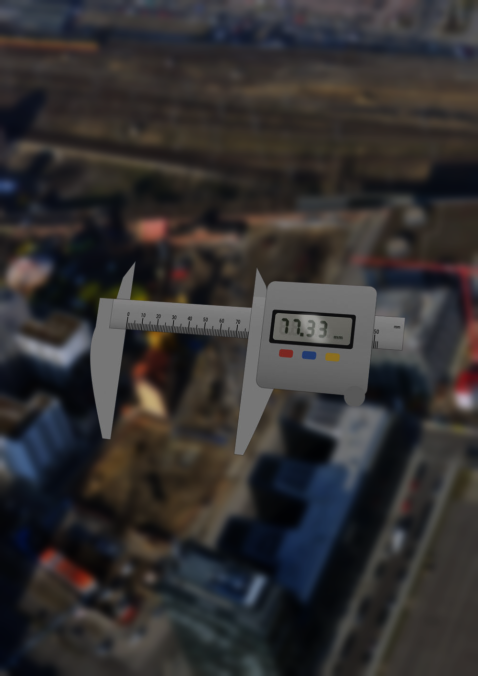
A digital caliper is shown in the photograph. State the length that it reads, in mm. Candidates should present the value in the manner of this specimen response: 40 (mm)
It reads 77.33 (mm)
